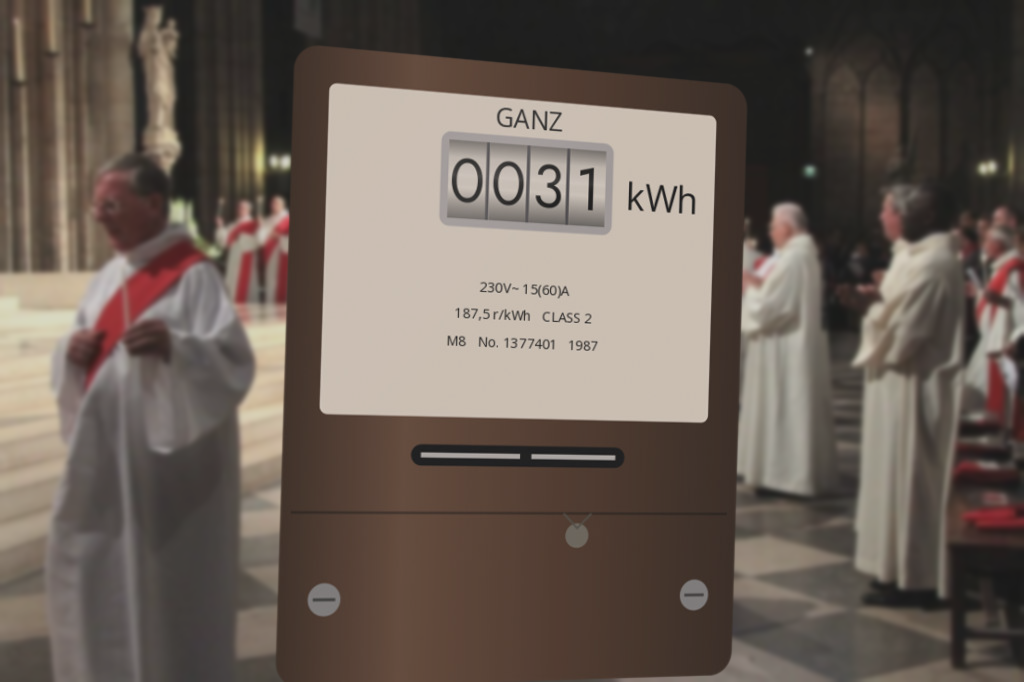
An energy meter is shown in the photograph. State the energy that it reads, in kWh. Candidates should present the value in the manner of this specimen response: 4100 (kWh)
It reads 31 (kWh)
